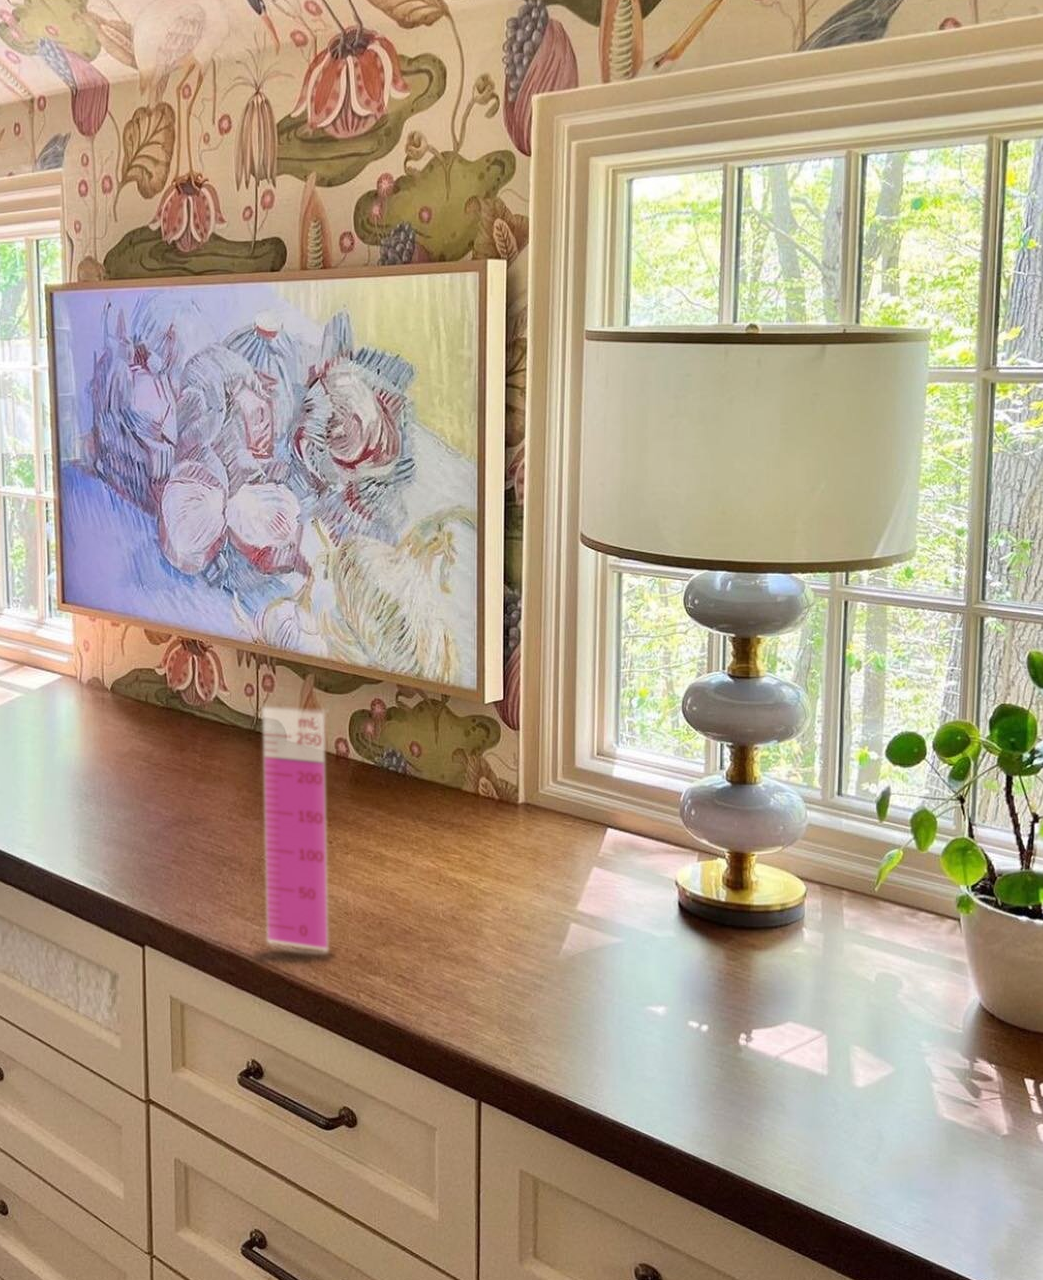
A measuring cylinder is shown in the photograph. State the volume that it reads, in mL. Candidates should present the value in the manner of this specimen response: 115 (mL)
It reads 220 (mL)
